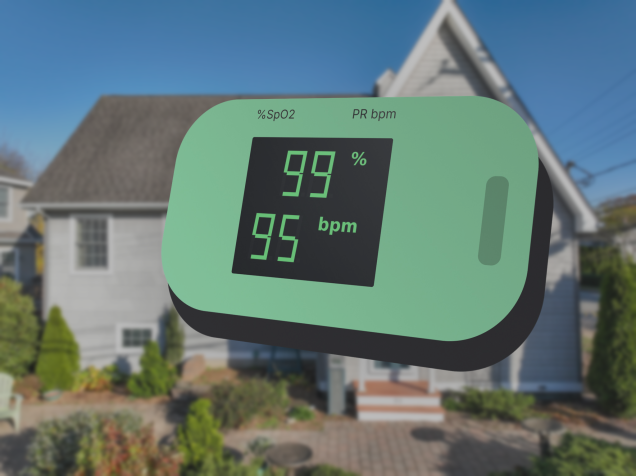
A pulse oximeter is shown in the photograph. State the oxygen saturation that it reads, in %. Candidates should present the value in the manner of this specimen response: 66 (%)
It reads 99 (%)
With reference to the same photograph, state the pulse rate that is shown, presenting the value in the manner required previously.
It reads 95 (bpm)
